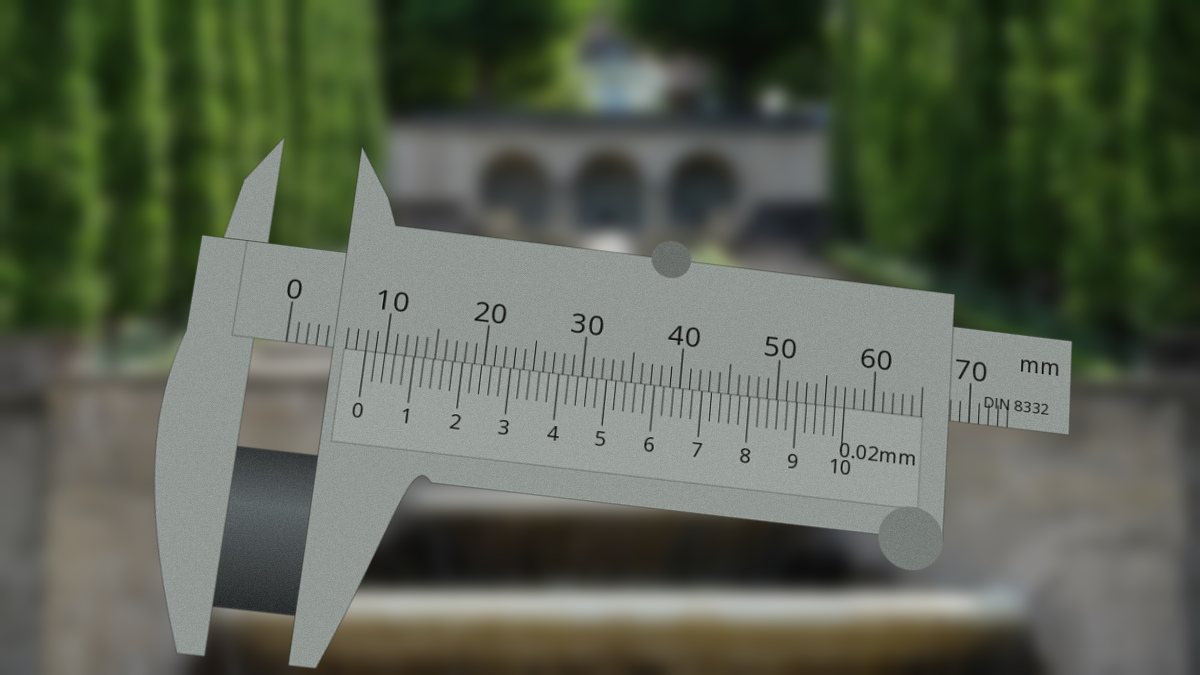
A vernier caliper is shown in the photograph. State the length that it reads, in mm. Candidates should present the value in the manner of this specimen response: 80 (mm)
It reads 8.0 (mm)
